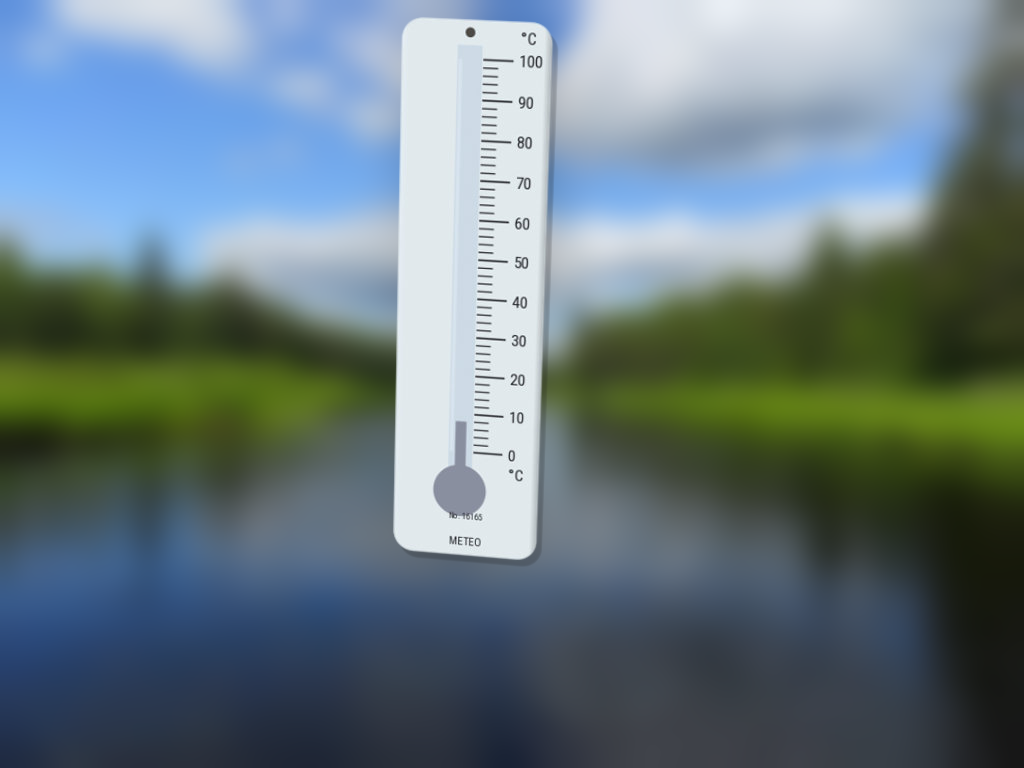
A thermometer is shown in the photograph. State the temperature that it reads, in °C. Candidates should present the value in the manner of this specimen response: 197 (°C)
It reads 8 (°C)
